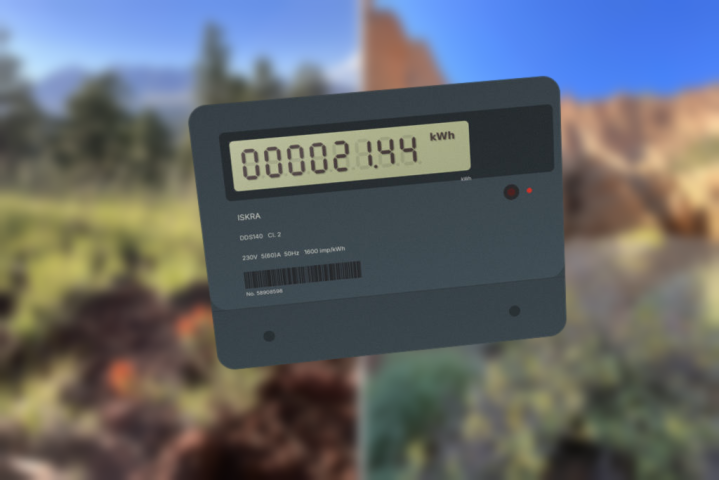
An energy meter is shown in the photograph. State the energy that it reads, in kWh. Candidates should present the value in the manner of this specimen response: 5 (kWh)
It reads 21.44 (kWh)
